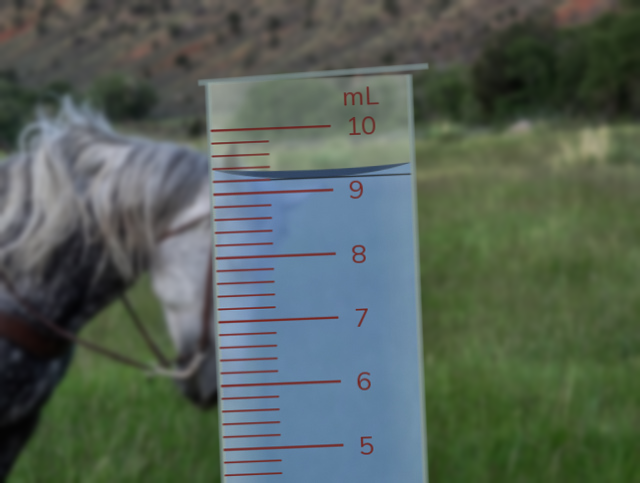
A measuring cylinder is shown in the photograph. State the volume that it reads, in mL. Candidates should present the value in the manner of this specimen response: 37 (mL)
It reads 9.2 (mL)
